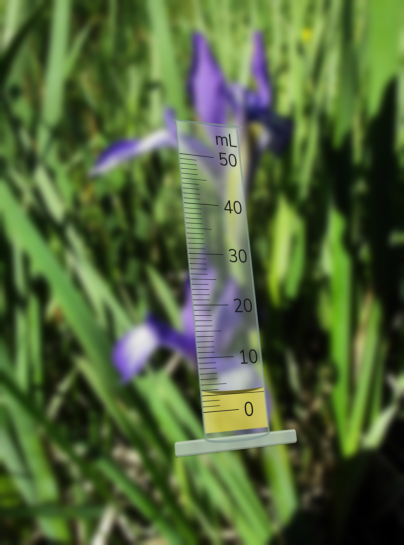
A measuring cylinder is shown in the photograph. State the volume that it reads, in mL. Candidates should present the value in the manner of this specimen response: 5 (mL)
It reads 3 (mL)
